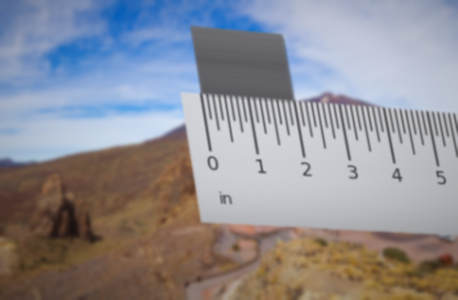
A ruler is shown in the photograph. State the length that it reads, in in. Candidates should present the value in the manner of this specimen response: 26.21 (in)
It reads 2 (in)
